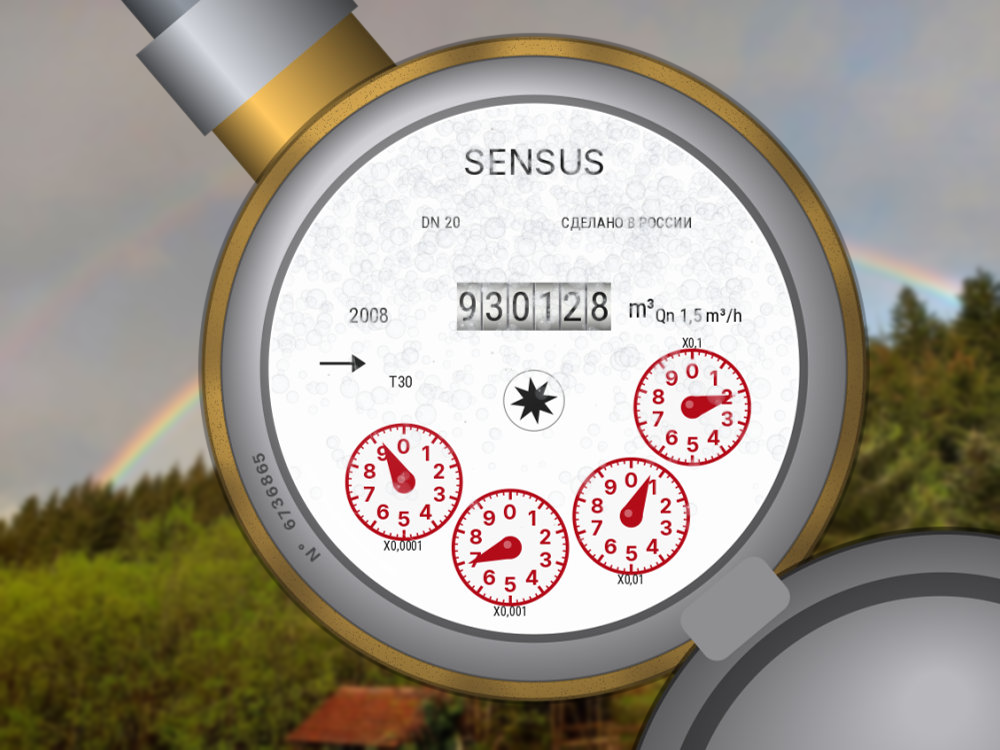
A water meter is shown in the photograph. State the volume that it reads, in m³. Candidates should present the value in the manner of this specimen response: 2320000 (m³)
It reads 930128.2069 (m³)
